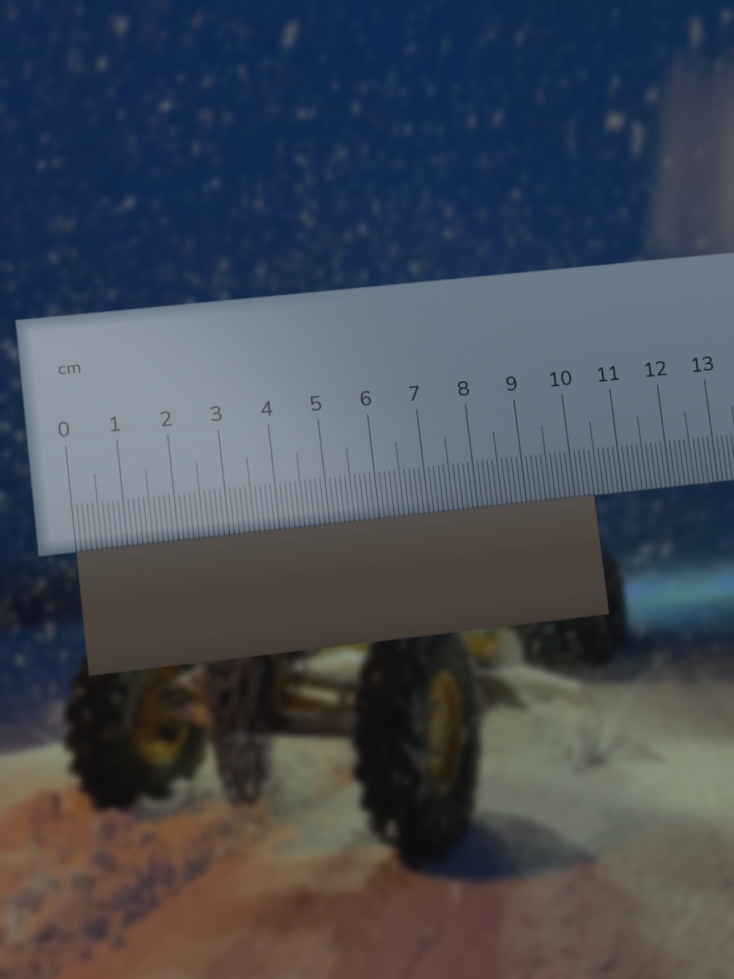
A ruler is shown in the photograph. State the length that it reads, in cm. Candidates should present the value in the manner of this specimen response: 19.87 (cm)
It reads 10.4 (cm)
